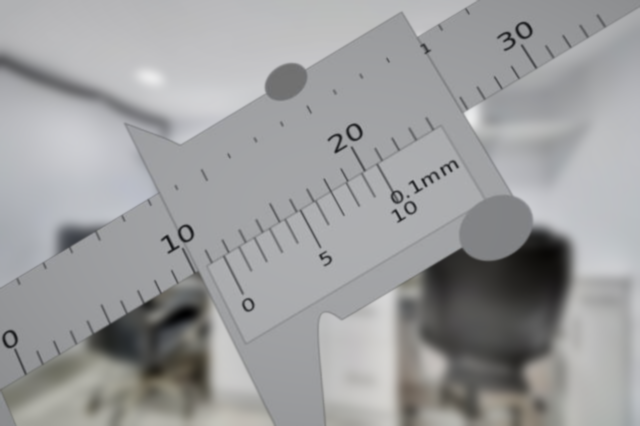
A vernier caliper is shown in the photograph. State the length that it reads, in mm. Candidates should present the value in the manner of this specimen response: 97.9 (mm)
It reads 11.7 (mm)
